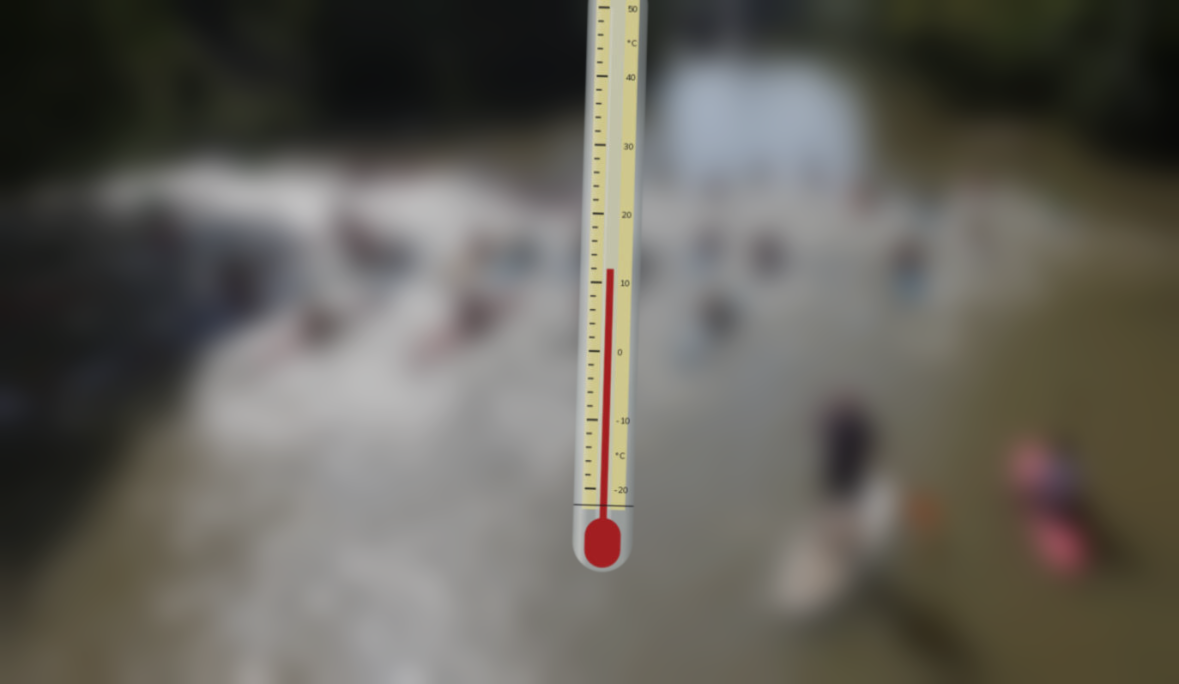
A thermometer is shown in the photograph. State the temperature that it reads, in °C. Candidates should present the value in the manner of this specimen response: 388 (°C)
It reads 12 (°C)
